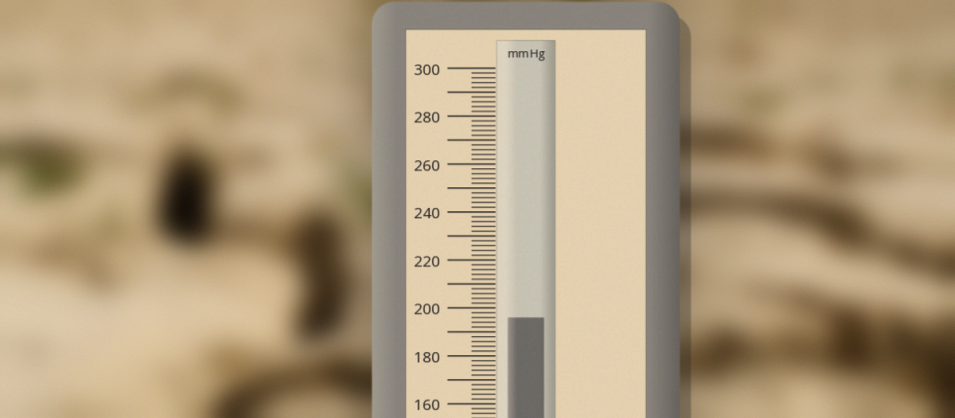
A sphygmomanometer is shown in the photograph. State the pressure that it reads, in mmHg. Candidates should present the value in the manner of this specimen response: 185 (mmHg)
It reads 196 (mmHg)
